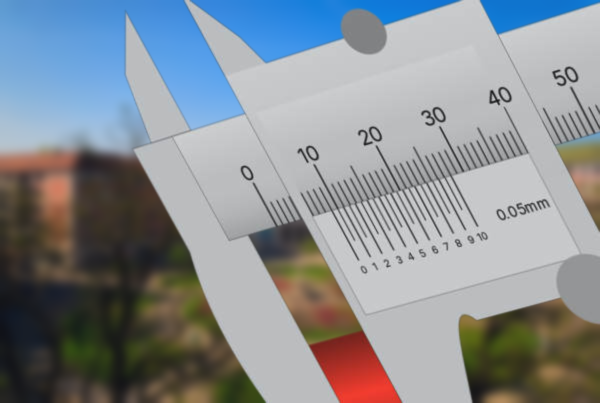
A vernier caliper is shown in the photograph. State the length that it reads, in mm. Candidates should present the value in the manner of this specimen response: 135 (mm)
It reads 9.0 (mm)
